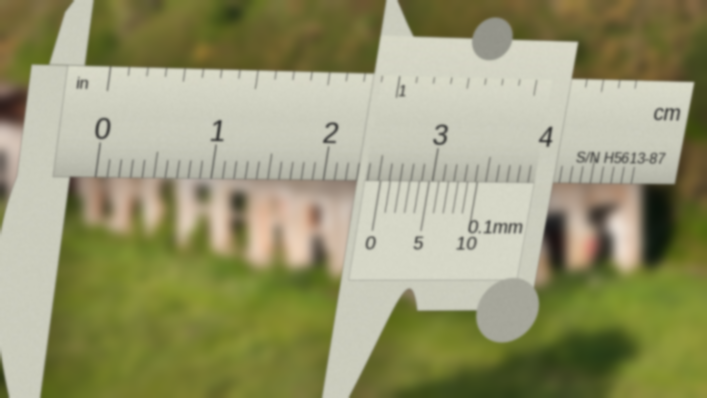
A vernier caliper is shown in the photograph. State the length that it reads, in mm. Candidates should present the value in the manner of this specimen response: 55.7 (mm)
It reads 25.2 (mm)
